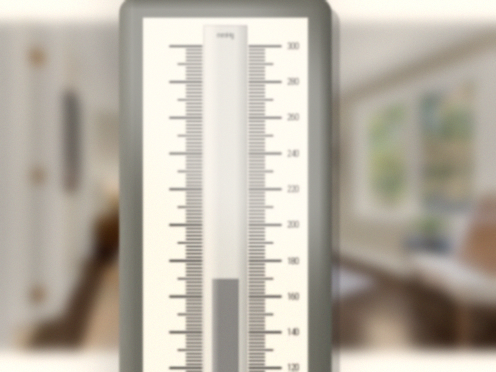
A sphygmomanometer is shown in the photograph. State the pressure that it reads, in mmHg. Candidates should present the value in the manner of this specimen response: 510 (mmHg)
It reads 170 (mmHg)
